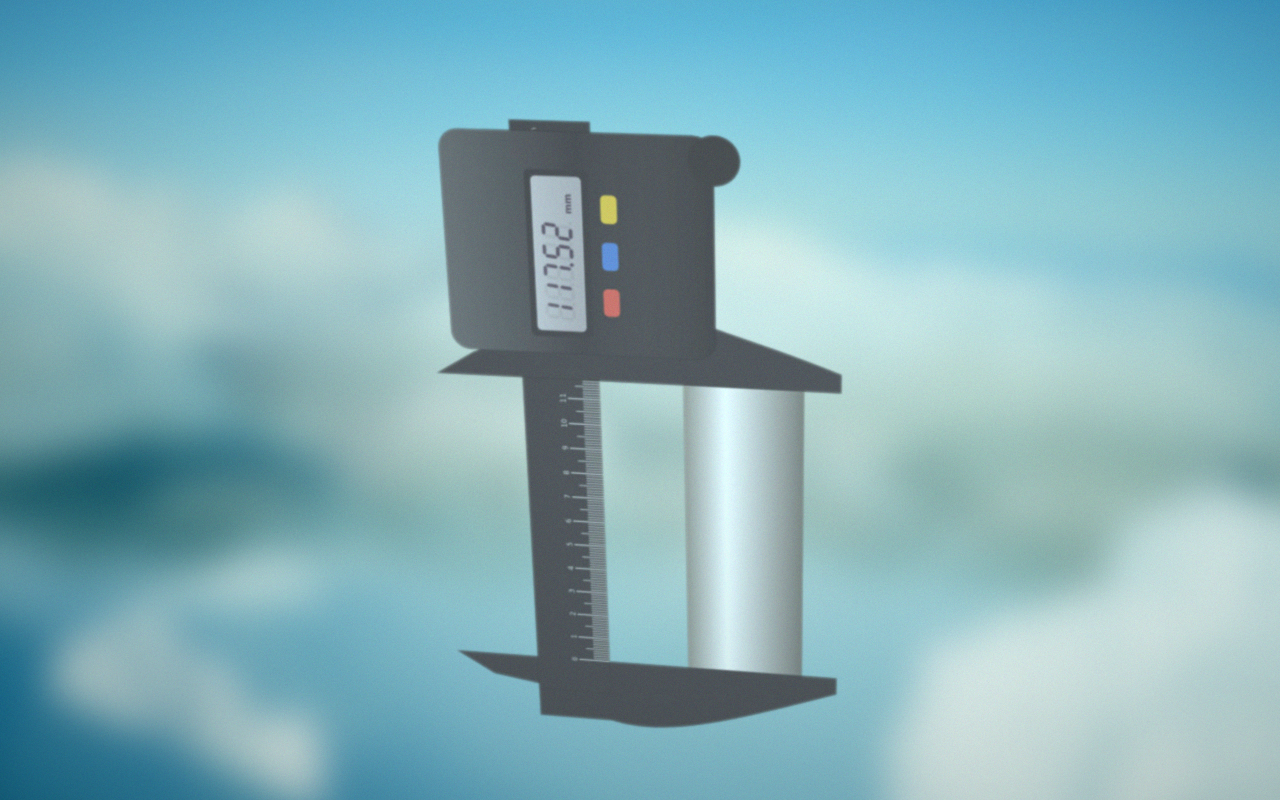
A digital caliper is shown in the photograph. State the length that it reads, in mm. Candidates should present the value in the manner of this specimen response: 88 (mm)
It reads 117.52 (mm)
